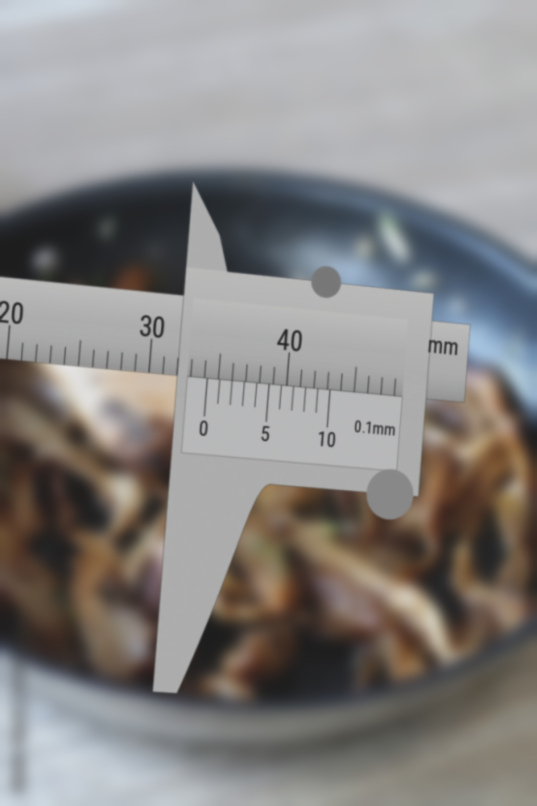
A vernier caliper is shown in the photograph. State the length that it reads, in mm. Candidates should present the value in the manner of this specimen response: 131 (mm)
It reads 34.2 (mm)
